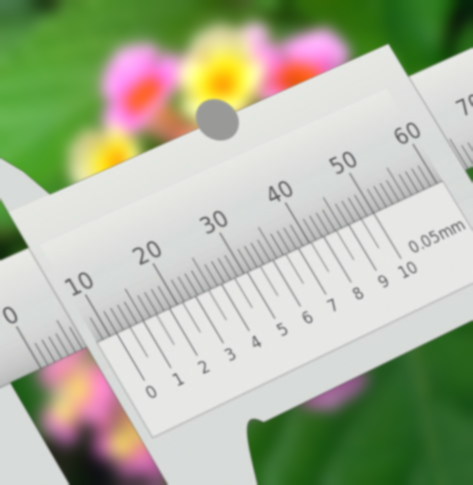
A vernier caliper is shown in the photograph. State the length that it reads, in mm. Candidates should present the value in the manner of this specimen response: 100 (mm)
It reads 11.0 (mm)
